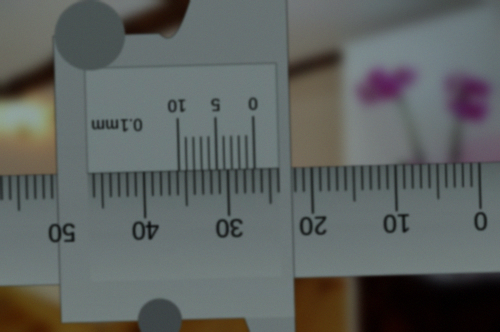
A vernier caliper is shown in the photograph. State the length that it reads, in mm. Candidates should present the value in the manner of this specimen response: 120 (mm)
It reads 26.8 (mm)
